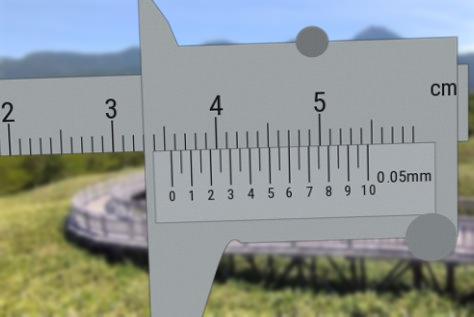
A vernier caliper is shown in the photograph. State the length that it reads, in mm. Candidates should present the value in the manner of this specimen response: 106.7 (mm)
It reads 35.6 (mm)
